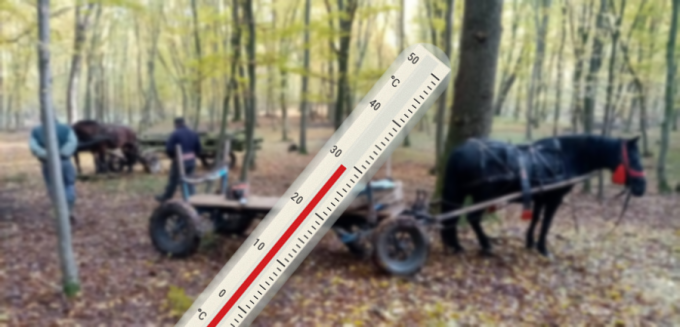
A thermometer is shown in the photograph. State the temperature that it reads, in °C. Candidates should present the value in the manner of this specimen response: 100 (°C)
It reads 29 (°C)
